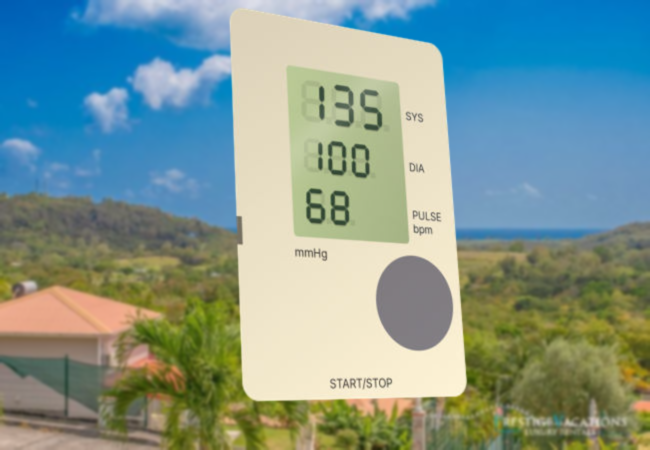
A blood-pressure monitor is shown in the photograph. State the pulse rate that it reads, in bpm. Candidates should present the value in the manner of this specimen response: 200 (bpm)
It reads 68 (bpm)
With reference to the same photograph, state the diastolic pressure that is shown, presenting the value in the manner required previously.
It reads 100 (mmHg)
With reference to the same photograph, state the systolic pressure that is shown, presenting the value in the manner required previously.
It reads 135 (mmHg)
